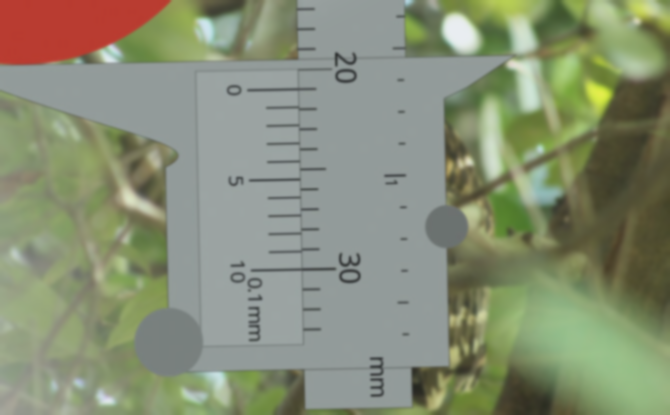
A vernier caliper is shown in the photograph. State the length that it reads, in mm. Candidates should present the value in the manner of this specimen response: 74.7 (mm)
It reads 21.0 (mm)
